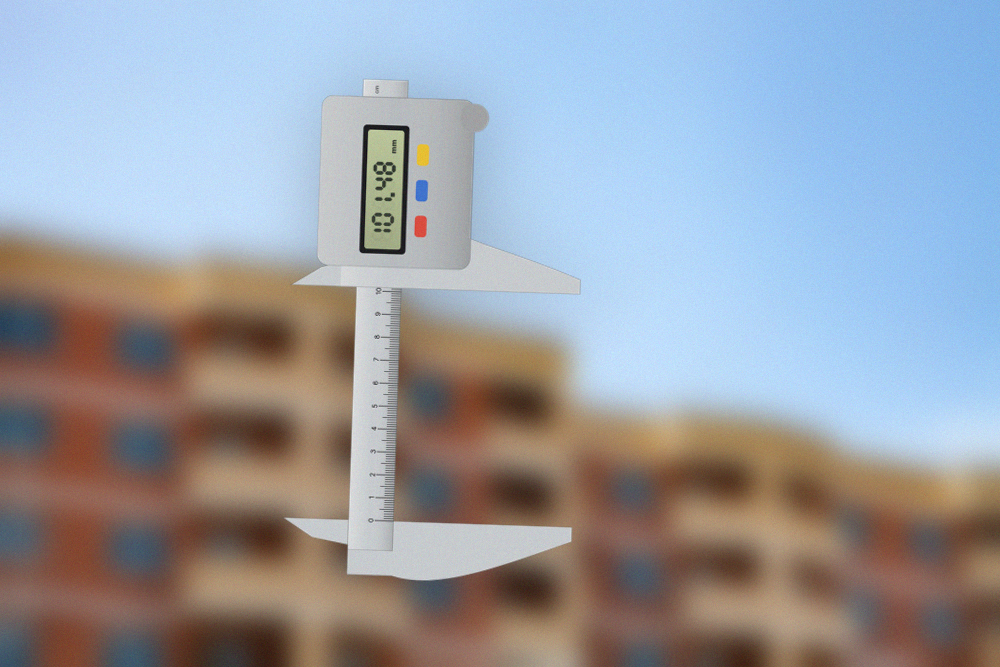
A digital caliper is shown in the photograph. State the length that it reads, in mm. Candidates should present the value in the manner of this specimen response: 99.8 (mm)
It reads 101.48 (mm)
